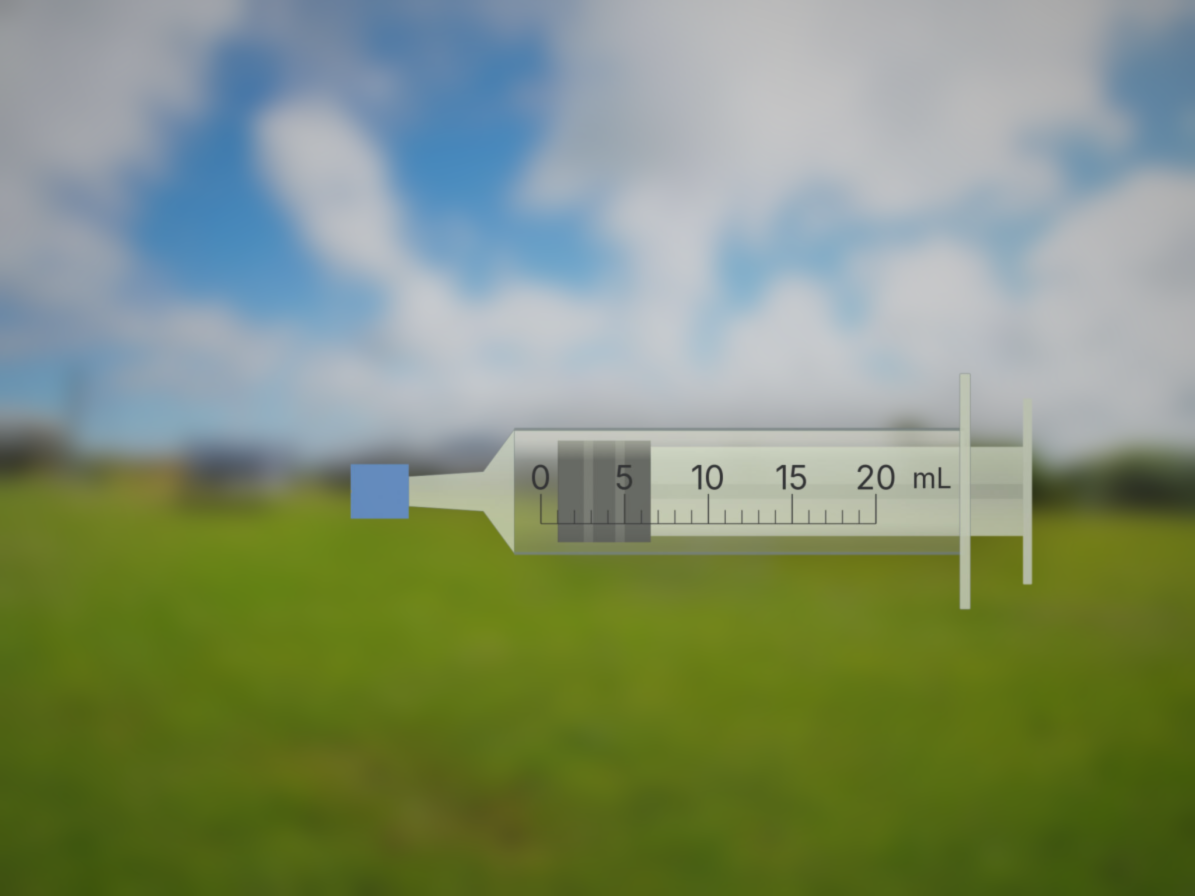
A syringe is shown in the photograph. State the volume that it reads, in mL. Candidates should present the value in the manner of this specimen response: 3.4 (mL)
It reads 1 (mL)
